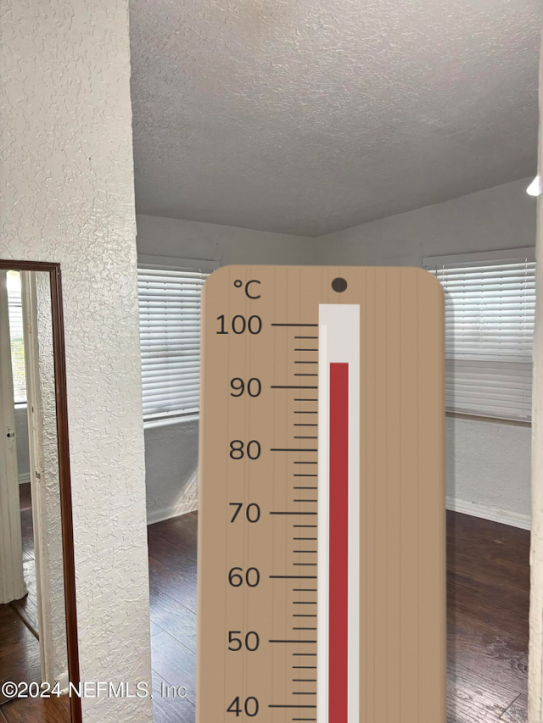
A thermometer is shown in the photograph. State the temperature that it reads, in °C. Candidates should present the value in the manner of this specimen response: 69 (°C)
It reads 94 (°C)
